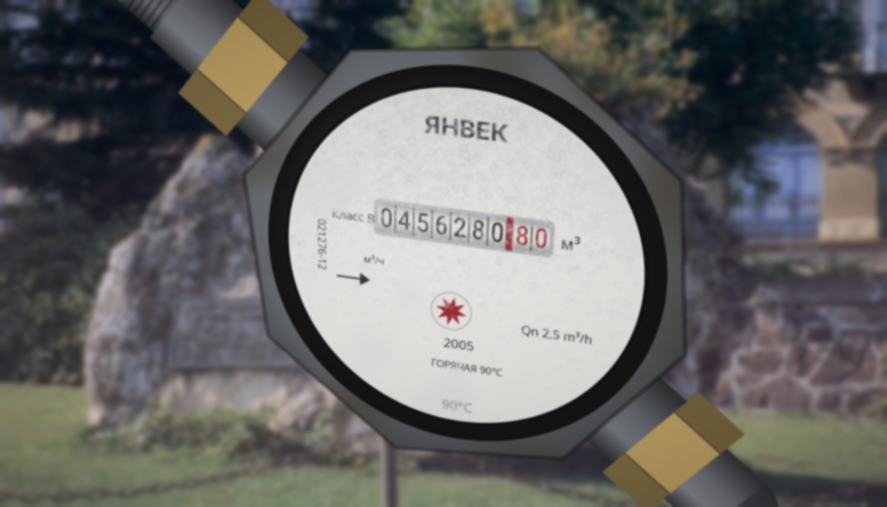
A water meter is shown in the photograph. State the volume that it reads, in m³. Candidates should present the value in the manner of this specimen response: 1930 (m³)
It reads 456280.80 (m³)
